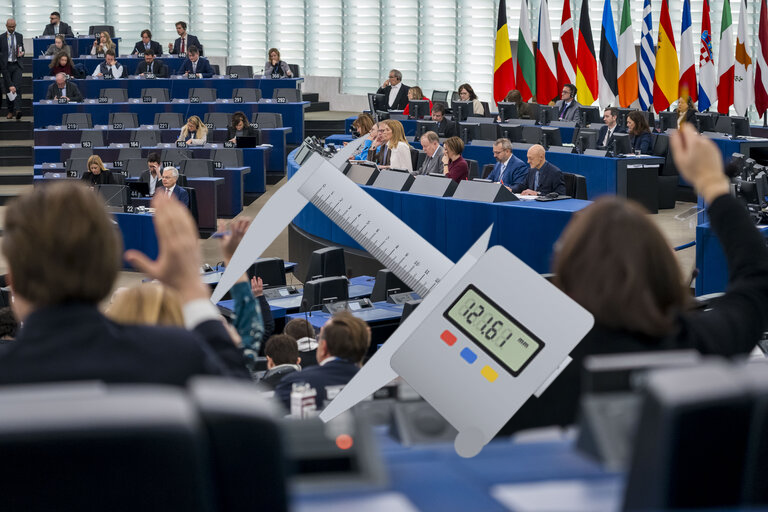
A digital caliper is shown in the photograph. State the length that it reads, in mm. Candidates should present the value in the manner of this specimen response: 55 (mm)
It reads 121.61 (mm)
